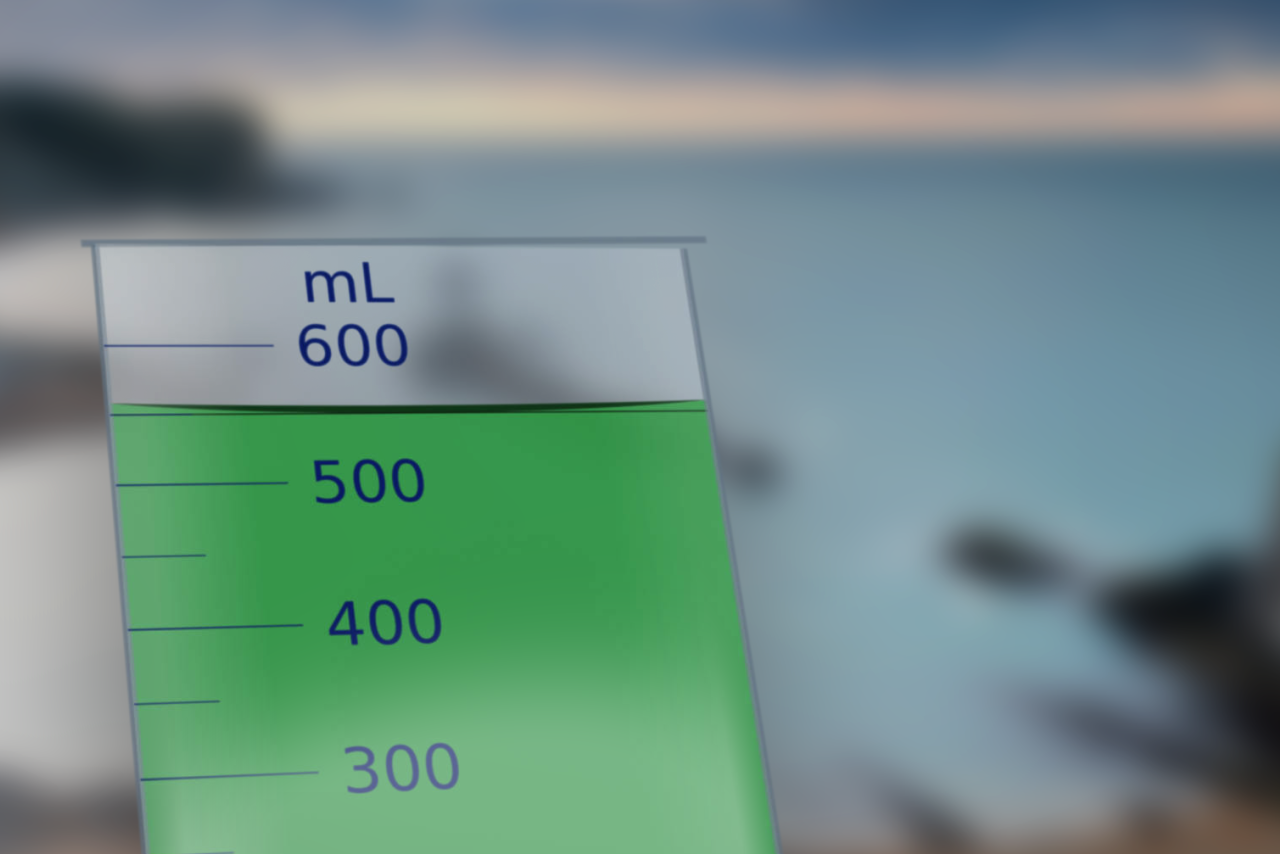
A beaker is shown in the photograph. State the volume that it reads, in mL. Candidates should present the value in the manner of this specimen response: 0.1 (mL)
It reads 550 (mL)
